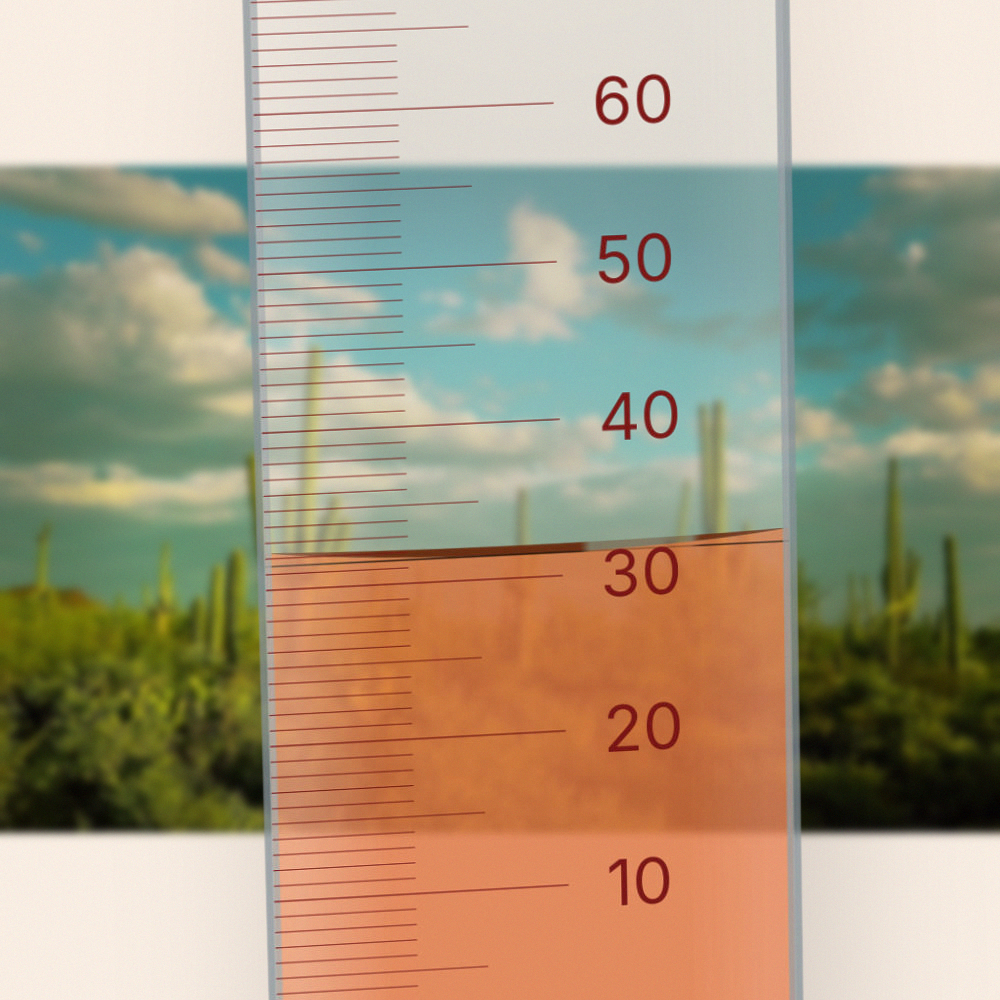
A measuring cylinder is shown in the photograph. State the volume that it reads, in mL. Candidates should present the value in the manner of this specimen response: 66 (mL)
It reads 31.5 (mL)
